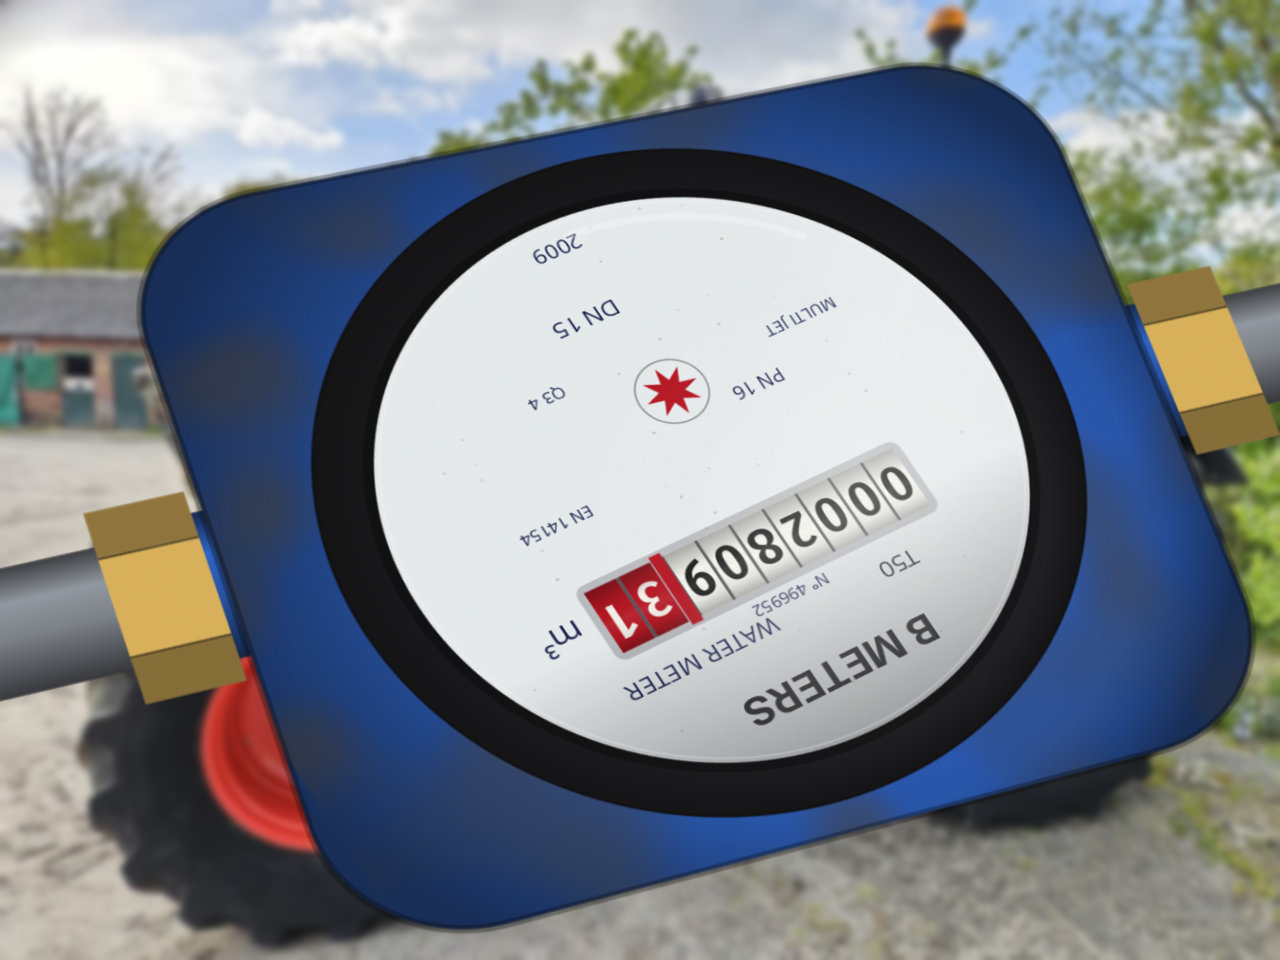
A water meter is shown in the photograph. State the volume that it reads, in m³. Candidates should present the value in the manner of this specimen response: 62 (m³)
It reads 2809.31 (m³)
